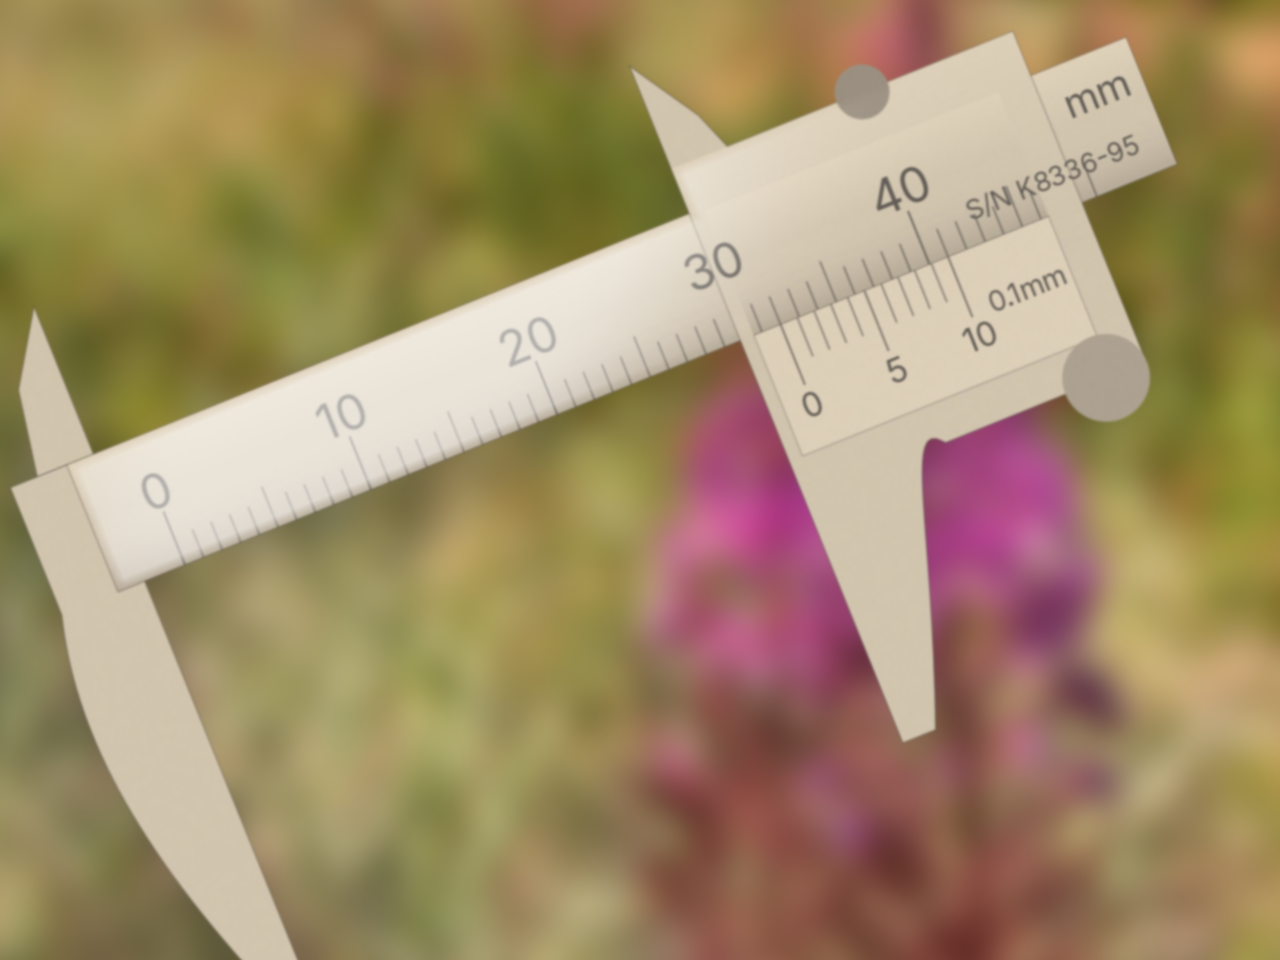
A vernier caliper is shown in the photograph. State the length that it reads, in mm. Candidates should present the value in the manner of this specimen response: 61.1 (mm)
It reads 32.0 (mm)
